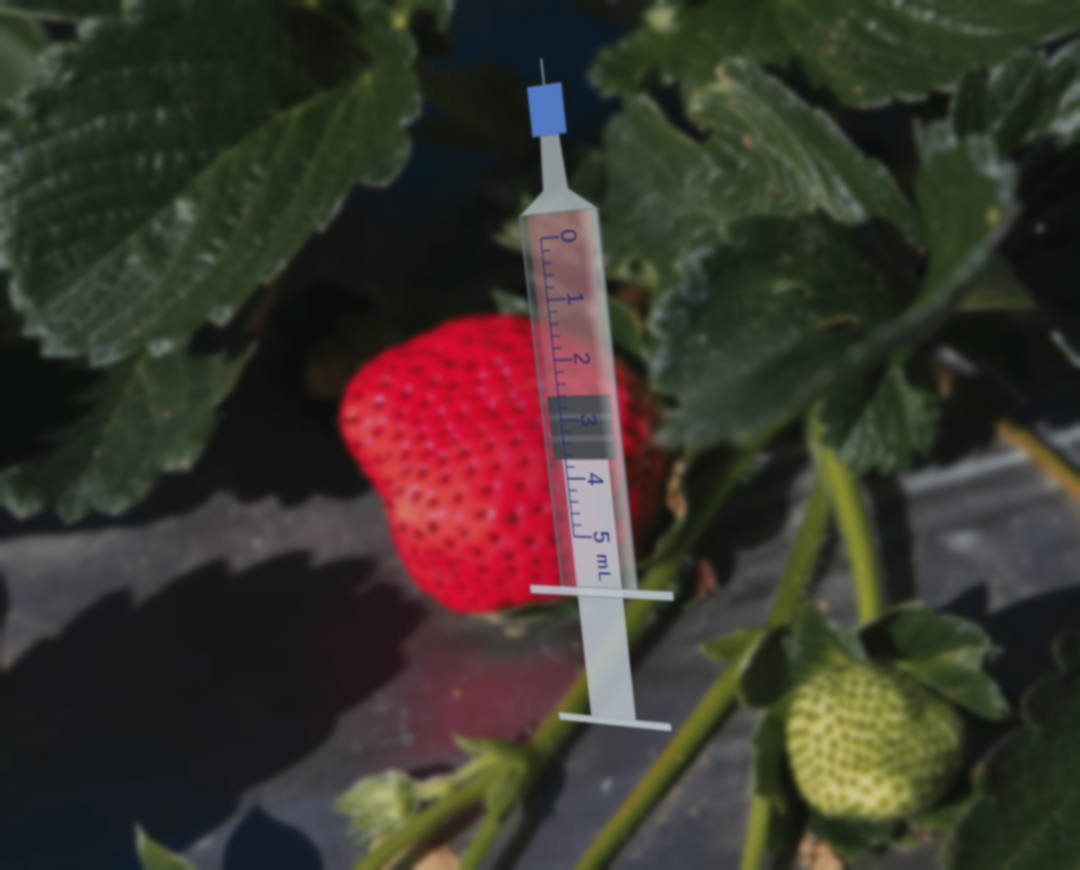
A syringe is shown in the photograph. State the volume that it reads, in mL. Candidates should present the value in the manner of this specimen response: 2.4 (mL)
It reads 2.6 (mL)
